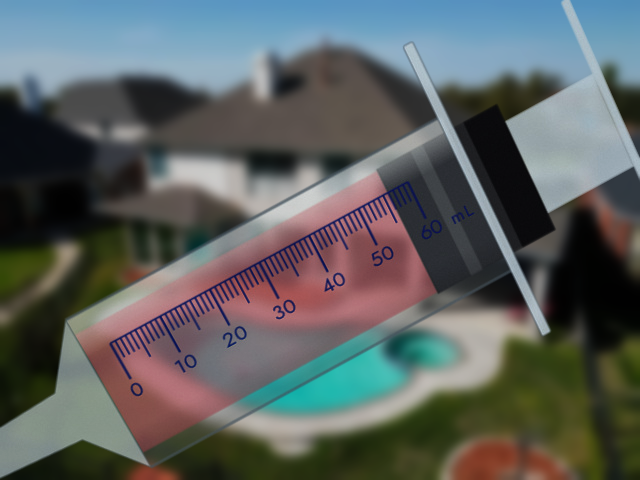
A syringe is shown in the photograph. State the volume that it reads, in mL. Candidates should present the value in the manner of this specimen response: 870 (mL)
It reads 56 (mL)
